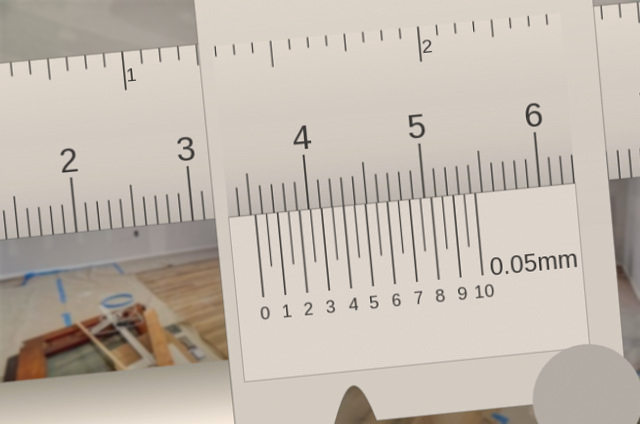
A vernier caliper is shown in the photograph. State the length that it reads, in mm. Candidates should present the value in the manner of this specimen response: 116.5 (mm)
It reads 35.4 (mm)
